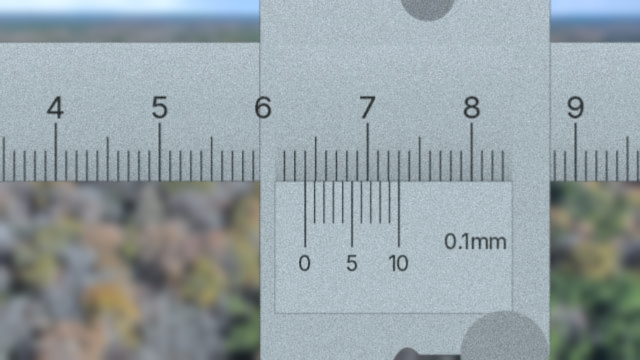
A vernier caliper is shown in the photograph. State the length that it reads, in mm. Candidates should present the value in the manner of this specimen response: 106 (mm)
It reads 64.0 (mm)
